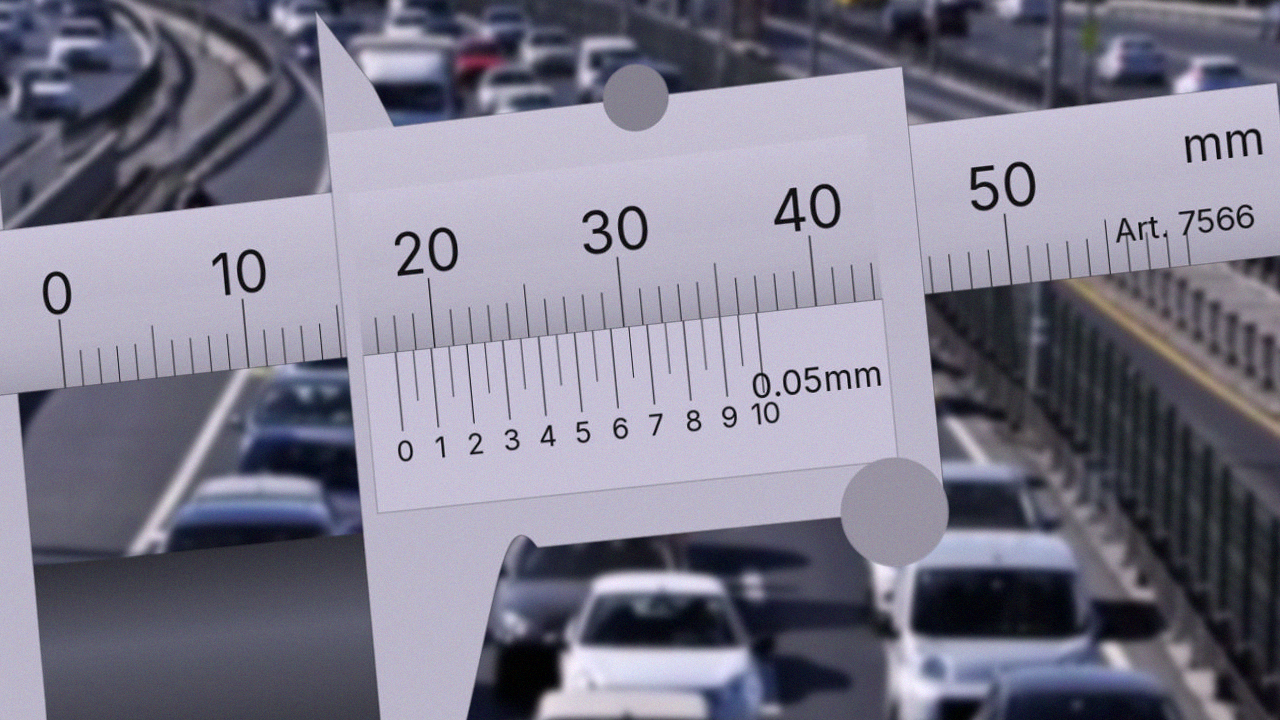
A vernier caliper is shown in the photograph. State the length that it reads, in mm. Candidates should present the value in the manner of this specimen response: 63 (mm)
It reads 17.9 (mm)
